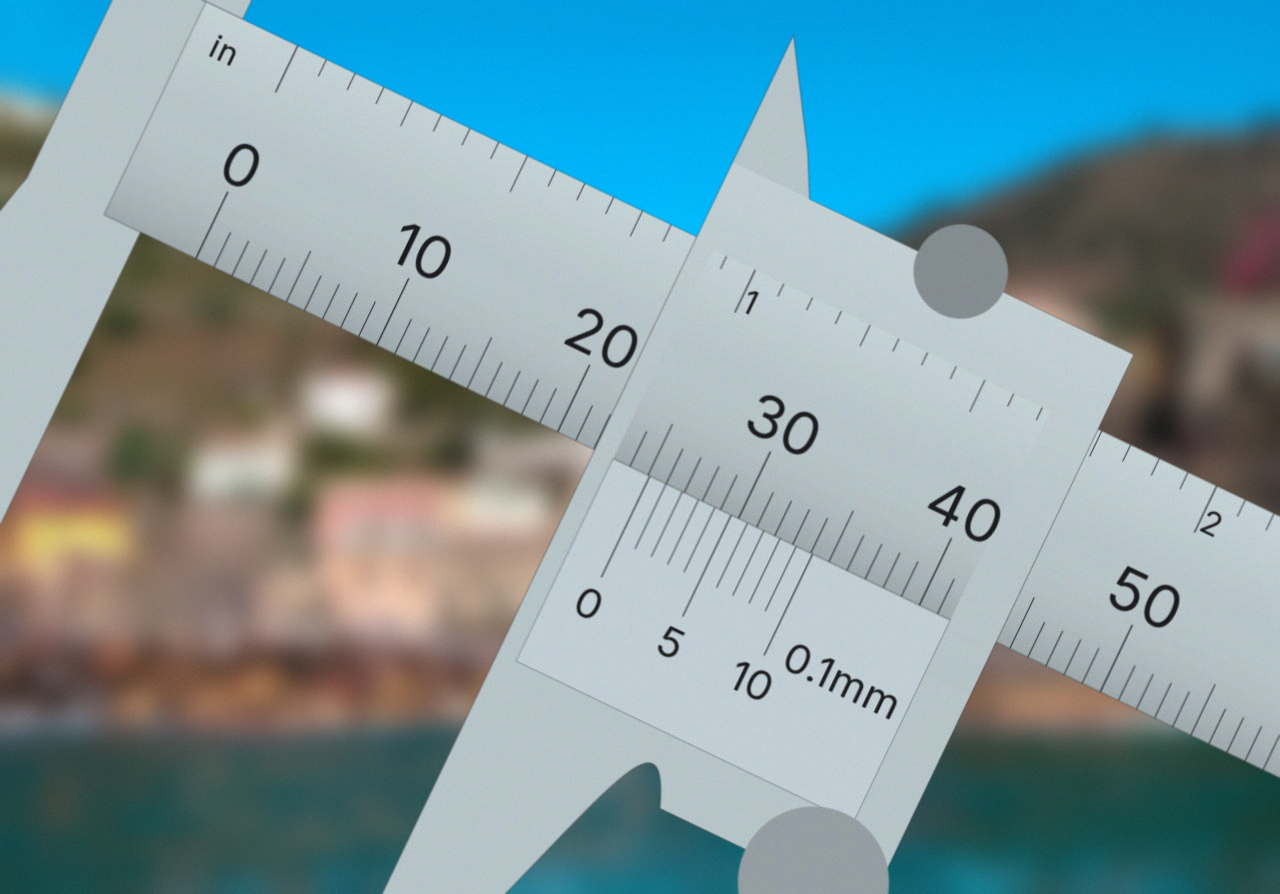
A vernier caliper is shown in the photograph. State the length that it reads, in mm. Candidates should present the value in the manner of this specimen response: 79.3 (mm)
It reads 25.1 (mm)
